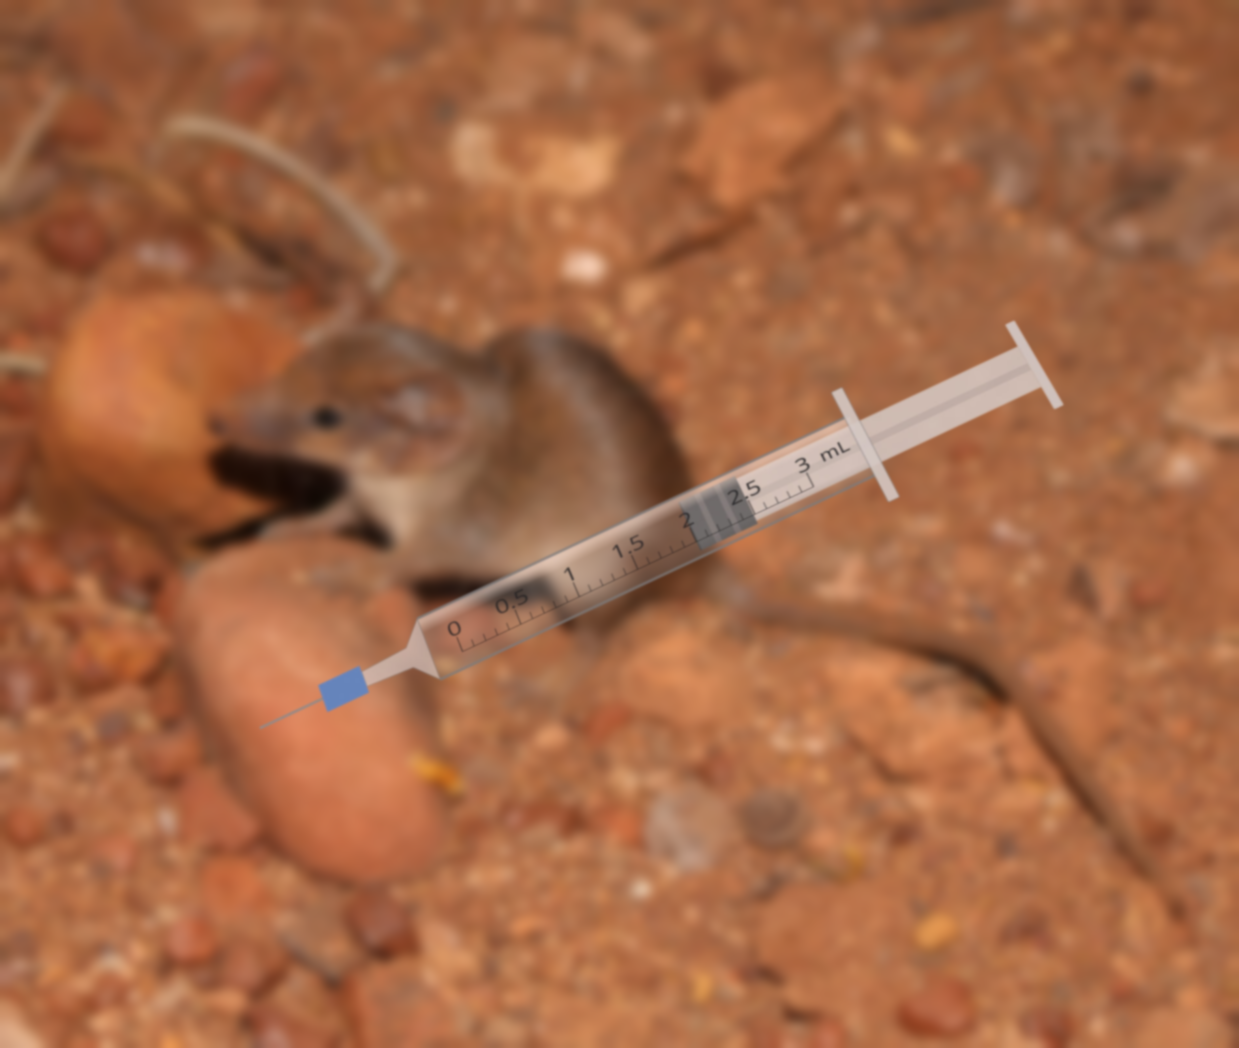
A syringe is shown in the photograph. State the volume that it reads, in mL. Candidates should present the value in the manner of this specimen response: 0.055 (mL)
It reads 2 (mL)
